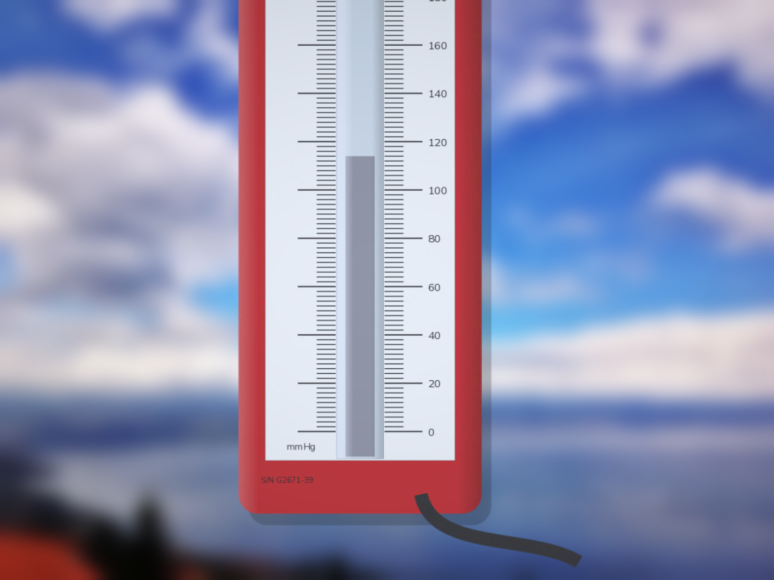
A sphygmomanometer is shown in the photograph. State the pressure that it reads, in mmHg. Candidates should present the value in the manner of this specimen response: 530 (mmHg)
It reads 114 (mmHg)
